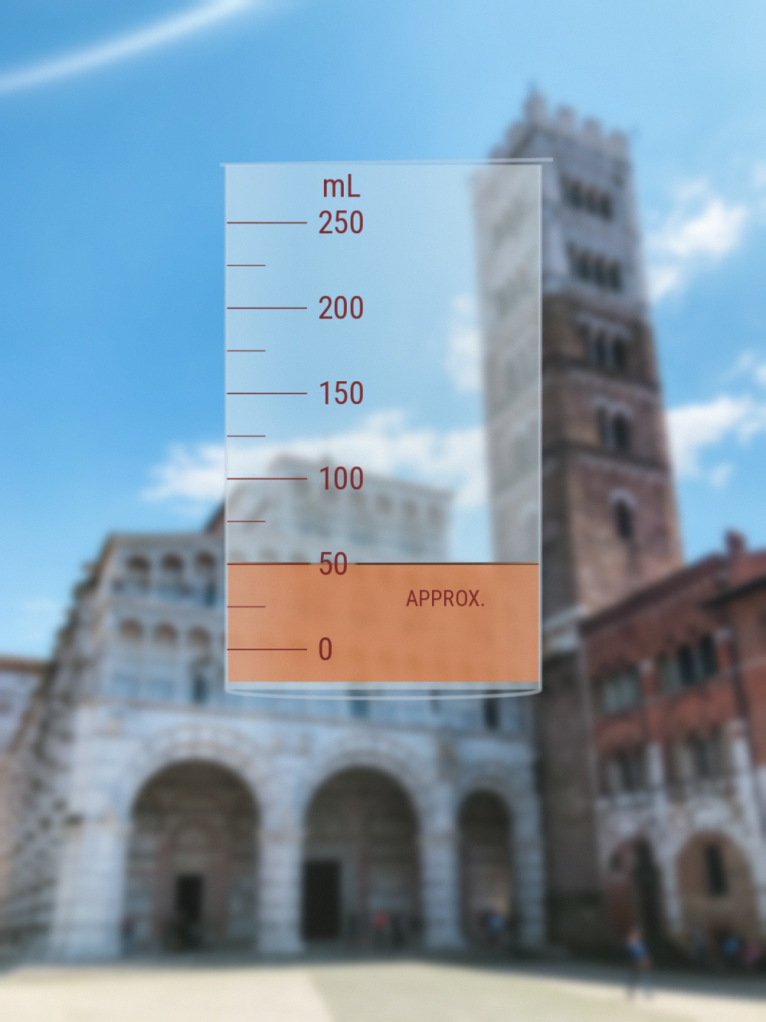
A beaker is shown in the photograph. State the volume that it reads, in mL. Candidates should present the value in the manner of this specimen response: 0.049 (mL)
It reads 50 (mL)
